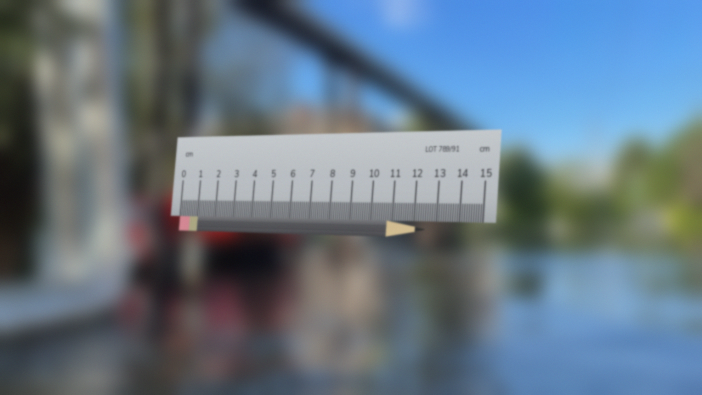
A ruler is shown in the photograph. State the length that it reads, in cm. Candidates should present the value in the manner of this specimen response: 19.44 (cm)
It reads 12.5 (cm)
